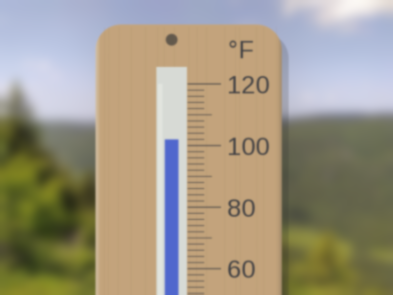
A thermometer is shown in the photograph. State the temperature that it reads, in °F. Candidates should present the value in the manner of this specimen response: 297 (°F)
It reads 102 (°F)
